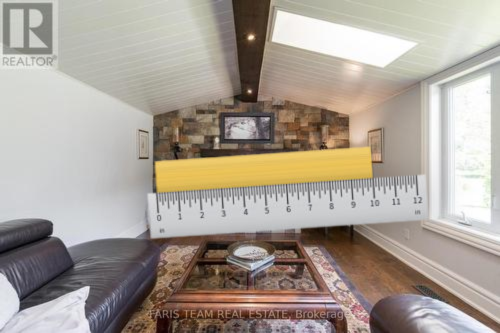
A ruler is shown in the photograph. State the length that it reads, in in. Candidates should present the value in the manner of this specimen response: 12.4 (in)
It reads 10 (in)
